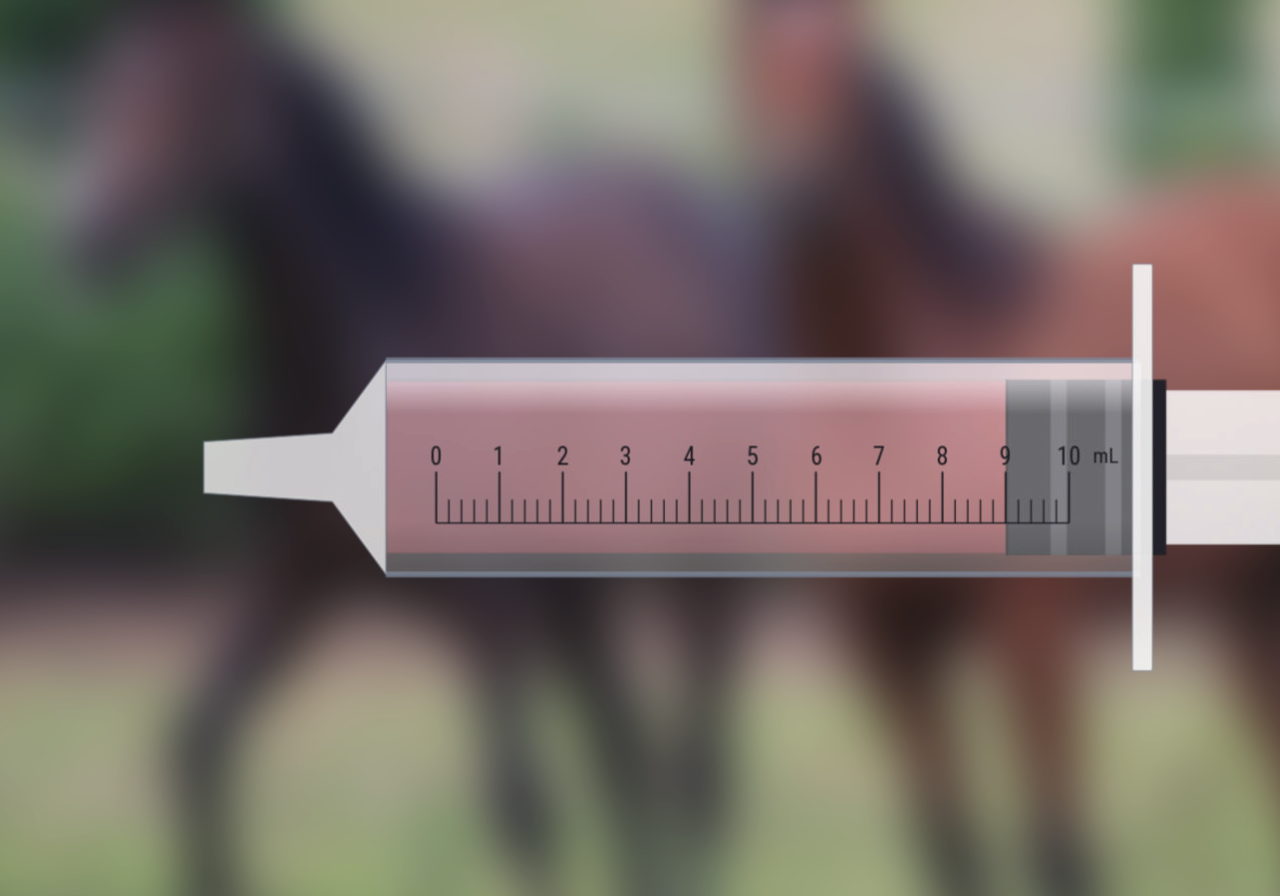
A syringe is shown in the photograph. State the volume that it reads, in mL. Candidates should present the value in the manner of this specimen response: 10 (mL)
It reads 9 (mL)
